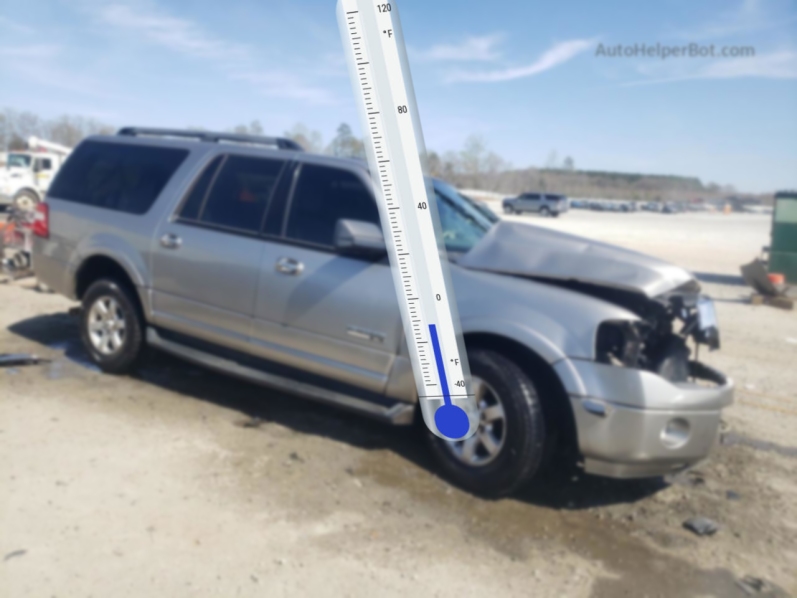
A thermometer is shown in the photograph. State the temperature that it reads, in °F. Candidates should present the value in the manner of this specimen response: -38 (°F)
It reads -12 (°F)
